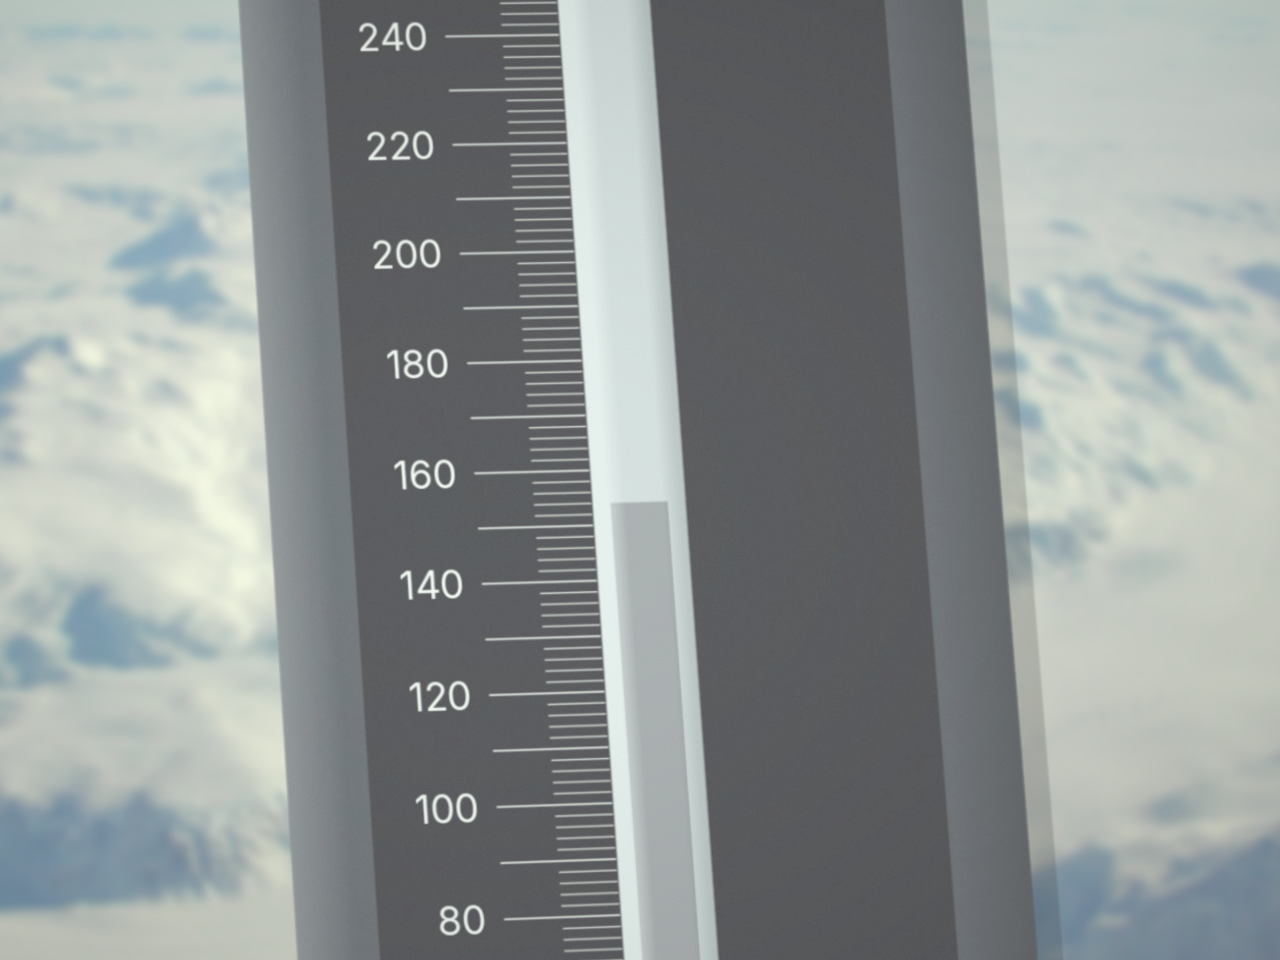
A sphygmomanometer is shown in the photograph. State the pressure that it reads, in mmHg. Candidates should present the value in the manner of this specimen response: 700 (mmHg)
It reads 154 (mmHg)
